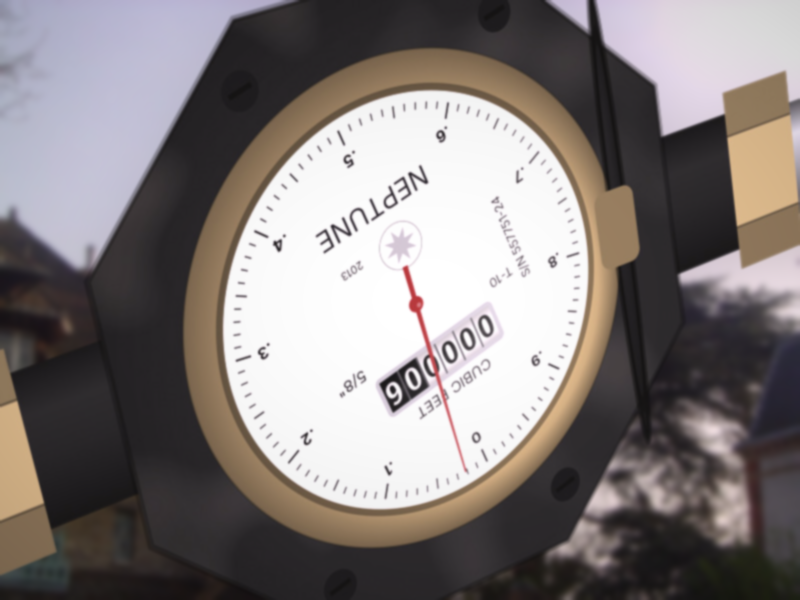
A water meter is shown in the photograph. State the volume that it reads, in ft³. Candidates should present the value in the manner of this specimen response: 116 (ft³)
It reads 6.02 (ft³)
